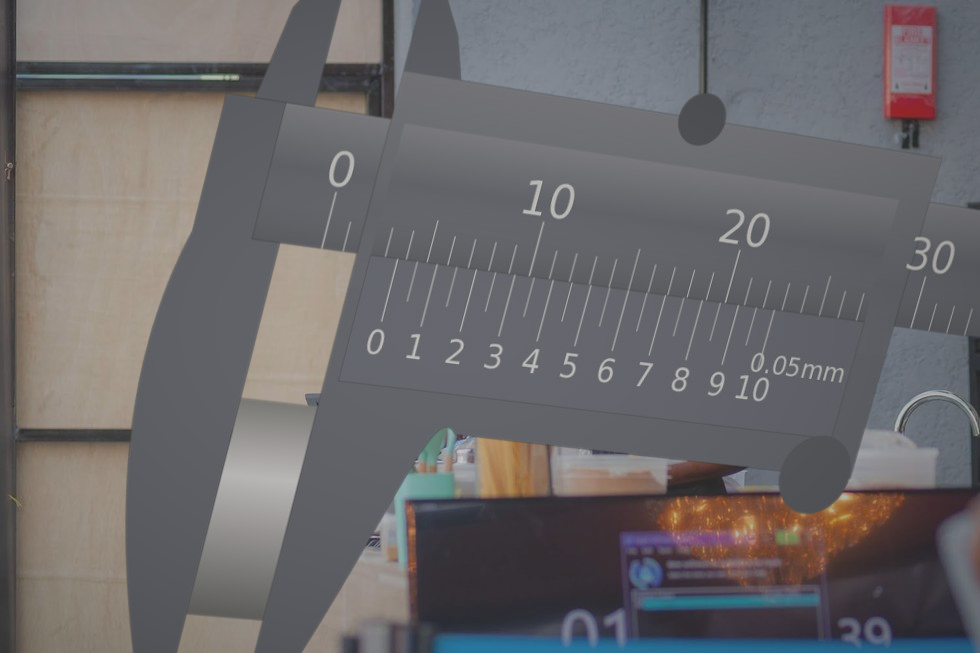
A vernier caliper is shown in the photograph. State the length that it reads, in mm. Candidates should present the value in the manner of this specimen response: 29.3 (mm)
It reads 3.6 (mm)
